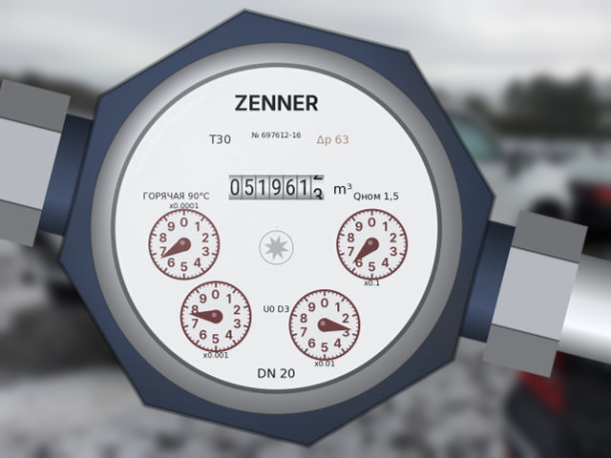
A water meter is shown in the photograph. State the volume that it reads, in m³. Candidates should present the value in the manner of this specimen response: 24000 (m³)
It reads 519612.6276 (m³)
